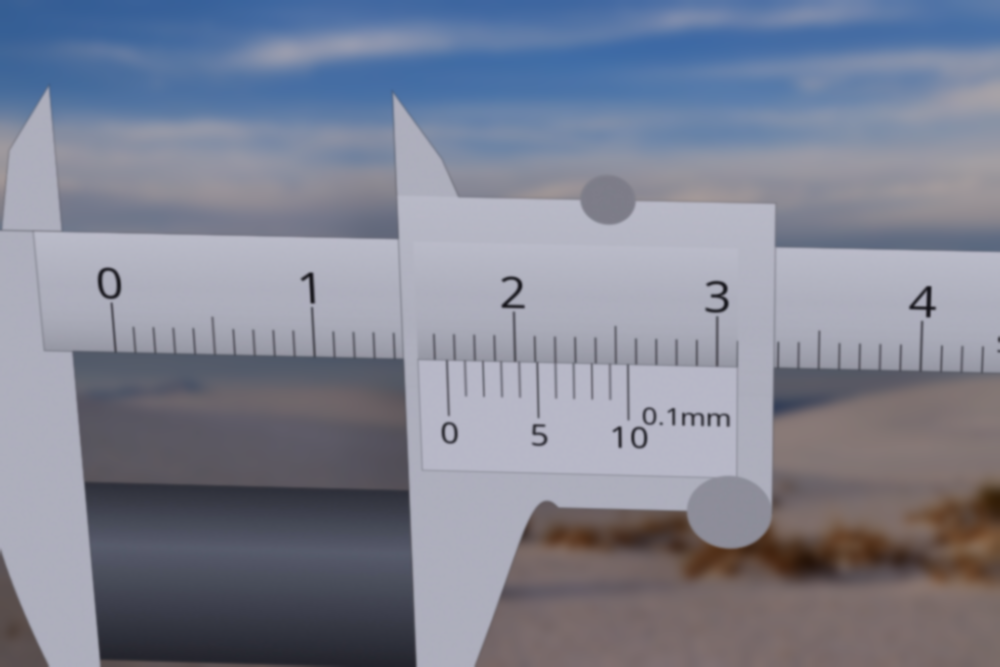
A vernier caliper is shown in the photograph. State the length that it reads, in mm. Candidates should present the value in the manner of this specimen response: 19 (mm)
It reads 16.6 (mm)
